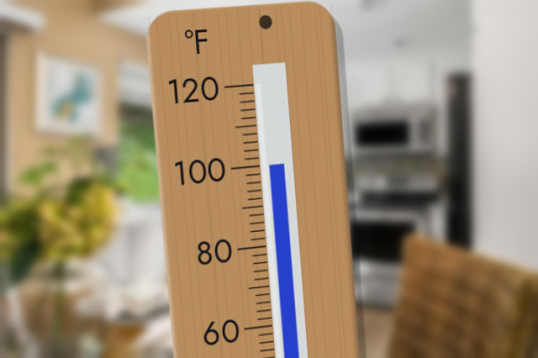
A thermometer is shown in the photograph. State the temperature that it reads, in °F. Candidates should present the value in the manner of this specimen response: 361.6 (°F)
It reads 100 (°F)
